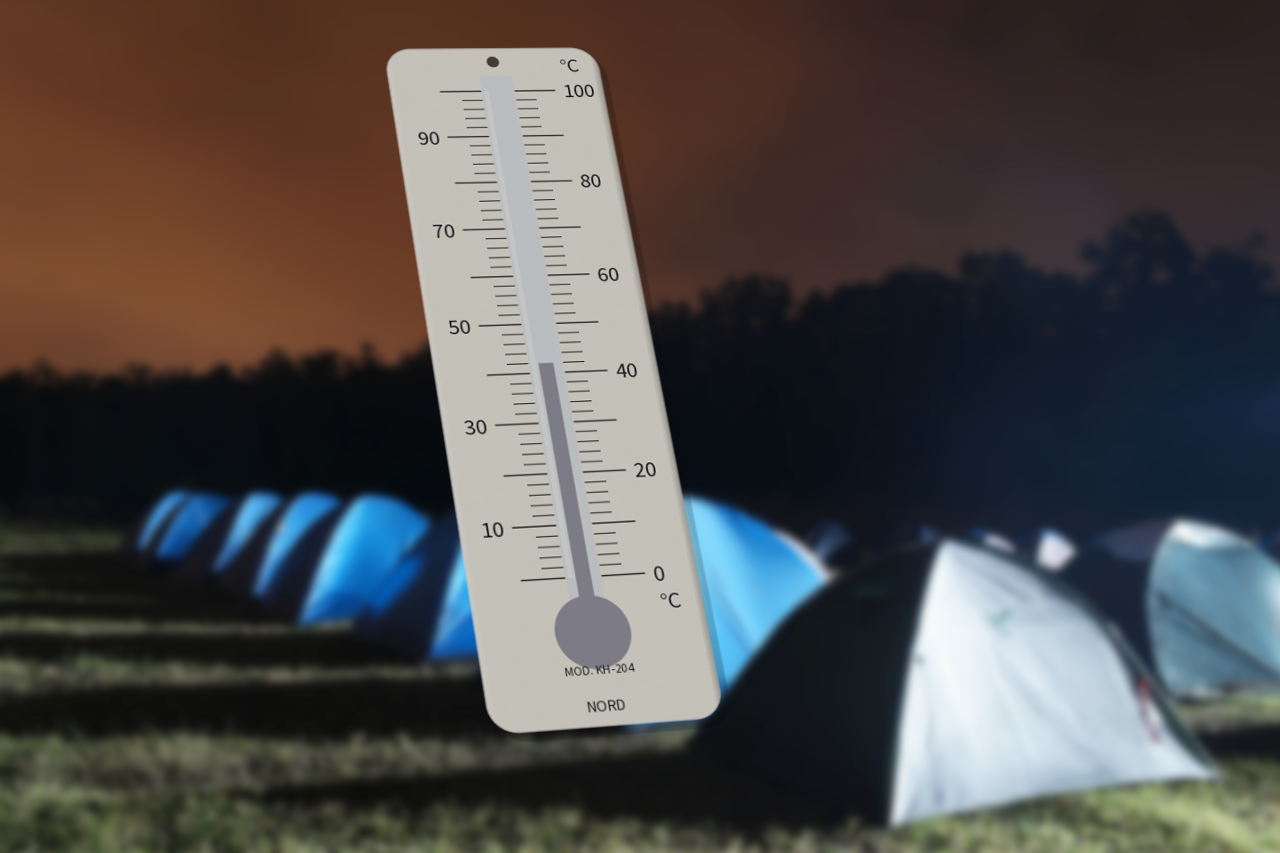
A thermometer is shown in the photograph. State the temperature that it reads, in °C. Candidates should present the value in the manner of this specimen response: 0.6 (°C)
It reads 42 (°C)
